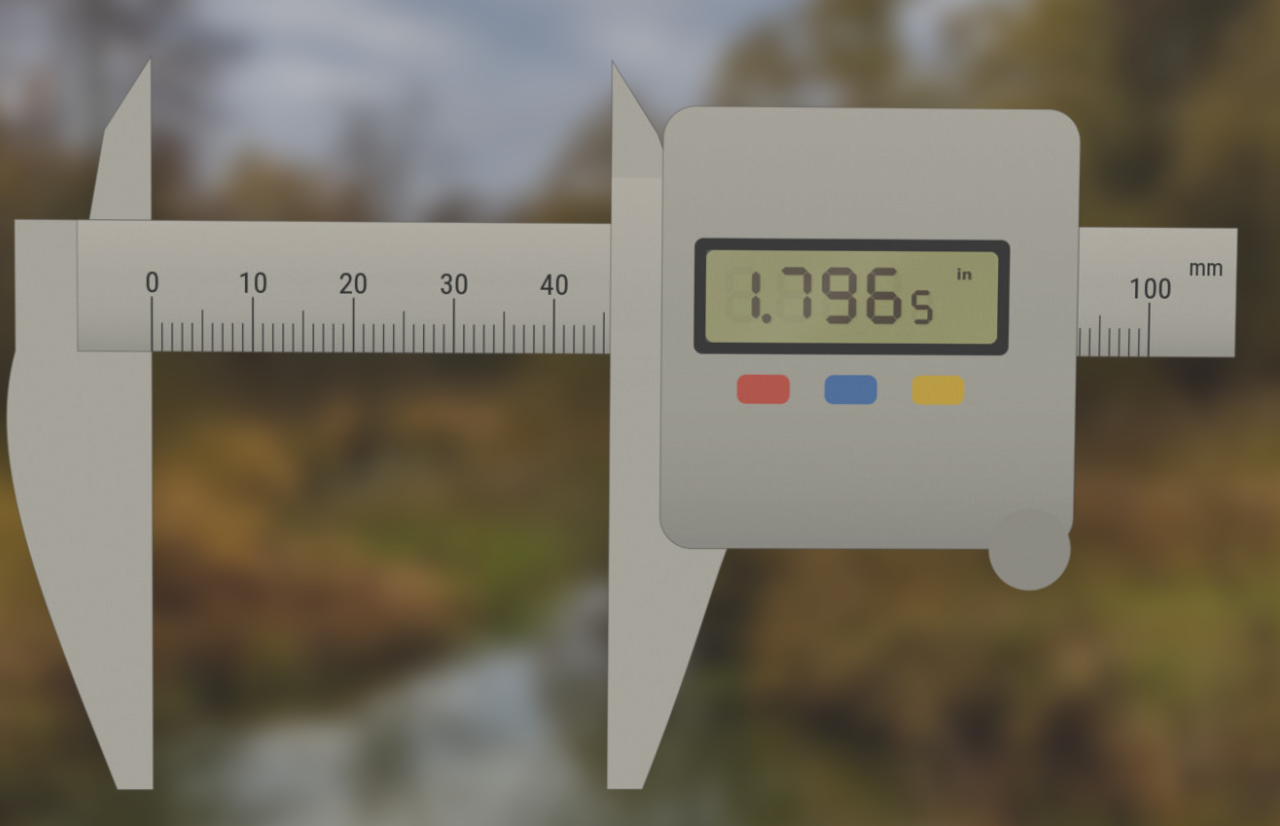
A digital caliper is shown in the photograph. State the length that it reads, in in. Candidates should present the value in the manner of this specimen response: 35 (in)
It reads 1.7965 (in)
